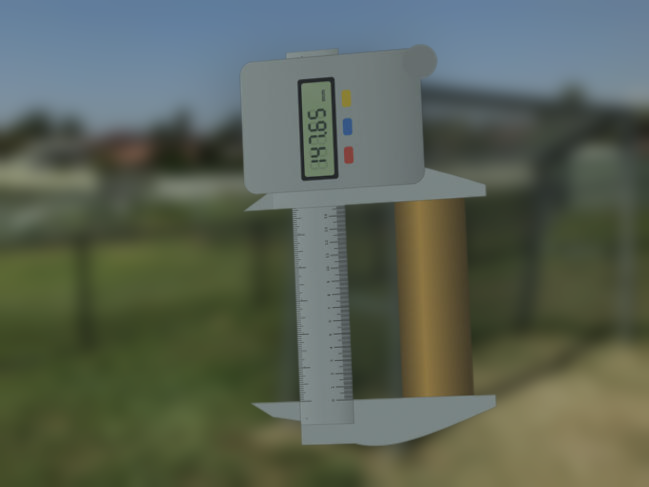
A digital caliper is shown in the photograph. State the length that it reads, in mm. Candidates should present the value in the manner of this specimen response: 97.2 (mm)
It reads 147.65 (mm)
